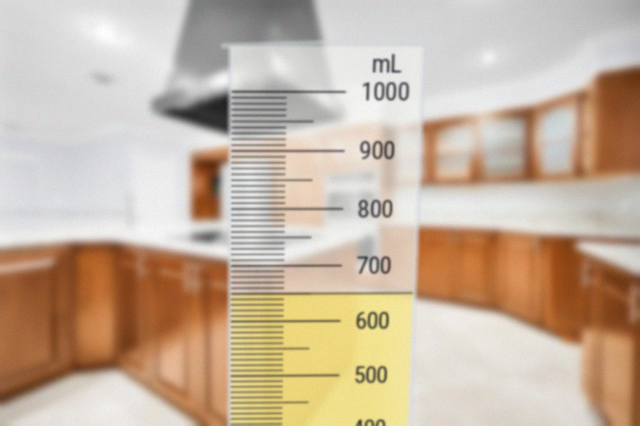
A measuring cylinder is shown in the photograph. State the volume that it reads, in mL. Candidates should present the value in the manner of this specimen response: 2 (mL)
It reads 650 (mL)
